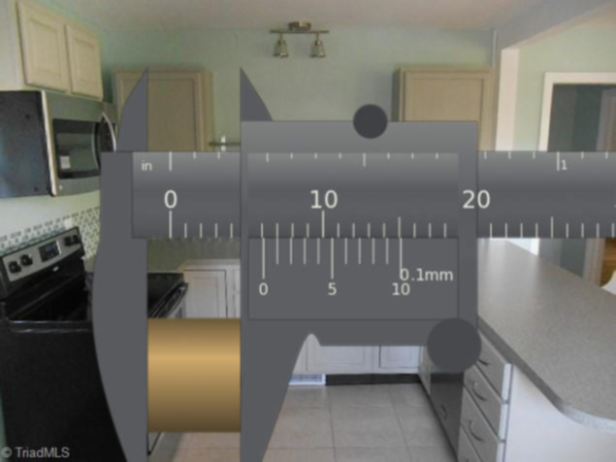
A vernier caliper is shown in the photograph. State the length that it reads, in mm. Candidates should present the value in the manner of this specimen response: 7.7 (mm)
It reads 6.1 (mm)
